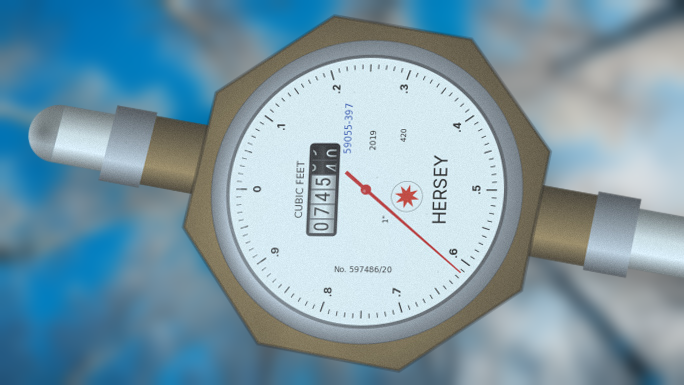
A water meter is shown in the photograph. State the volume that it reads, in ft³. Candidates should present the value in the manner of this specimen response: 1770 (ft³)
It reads 74539.61 (ft³)
